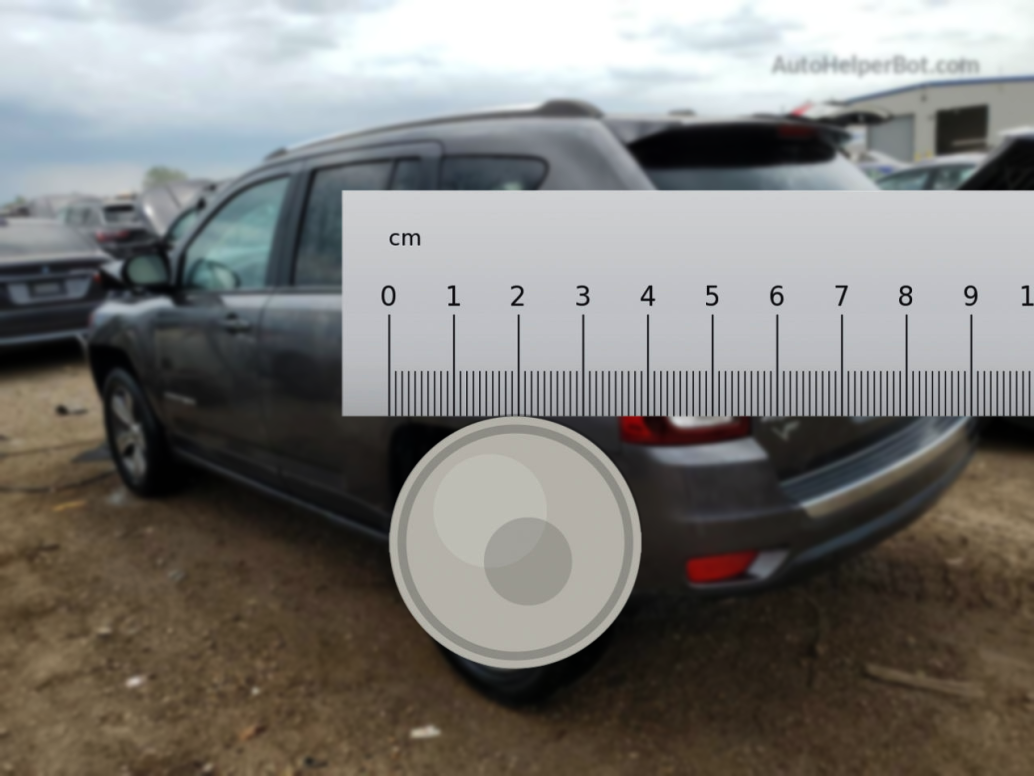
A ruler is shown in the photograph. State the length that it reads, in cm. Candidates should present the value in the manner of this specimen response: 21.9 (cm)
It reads 3.9 (cm)
